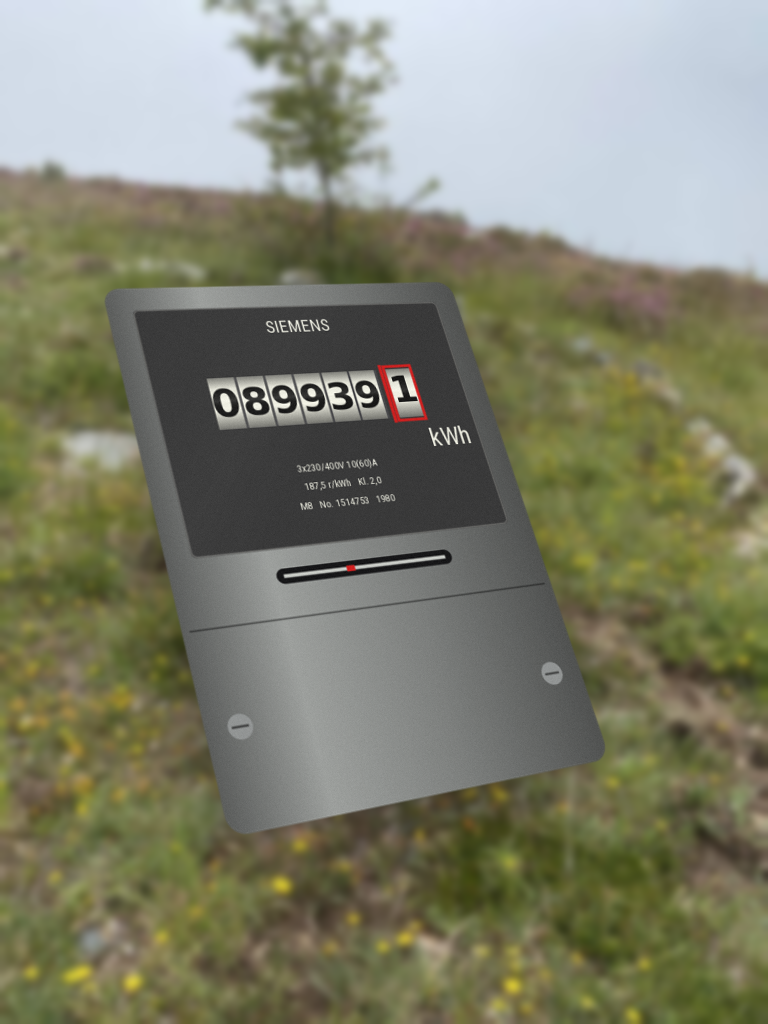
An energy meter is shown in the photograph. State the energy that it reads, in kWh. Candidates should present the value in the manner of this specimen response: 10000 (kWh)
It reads 89939.1 (kWh)
